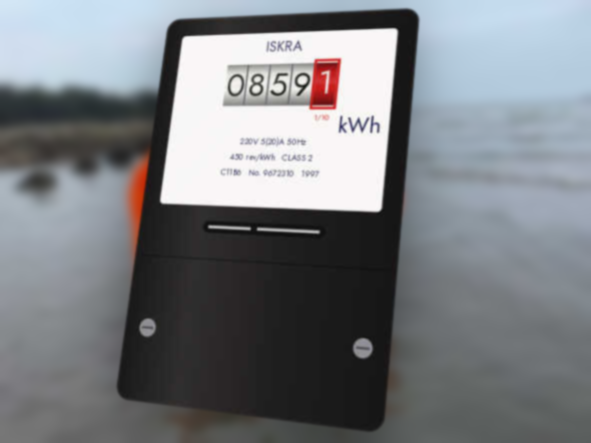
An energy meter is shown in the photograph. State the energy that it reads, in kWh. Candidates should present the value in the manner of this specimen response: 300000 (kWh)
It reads 859.1 (kWh)
